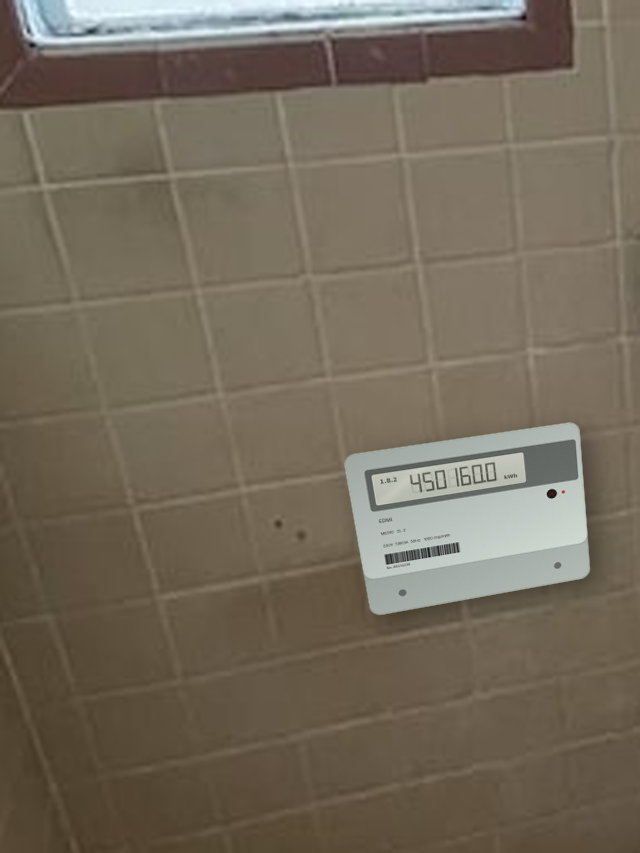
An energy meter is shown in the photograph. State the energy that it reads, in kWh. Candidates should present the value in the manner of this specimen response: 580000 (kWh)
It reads 450160.0 (kWh)
